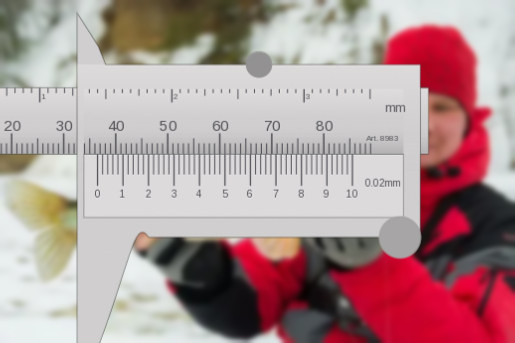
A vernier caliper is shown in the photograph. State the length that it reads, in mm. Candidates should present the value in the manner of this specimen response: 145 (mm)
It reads 36.5 (mm)
